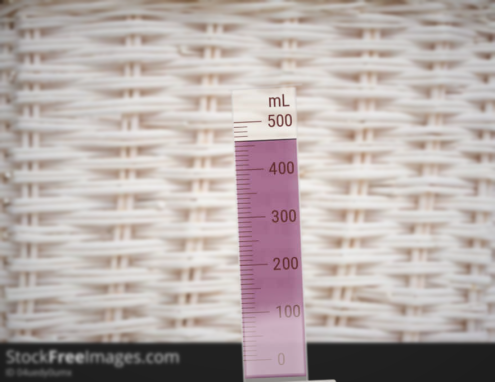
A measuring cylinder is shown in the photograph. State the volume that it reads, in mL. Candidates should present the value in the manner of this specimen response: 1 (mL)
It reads 460 (mL)
